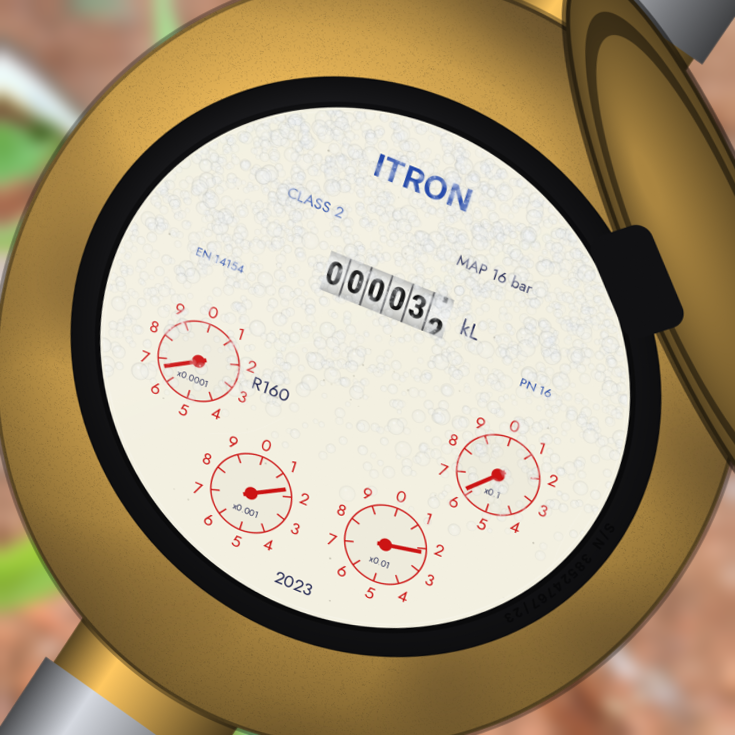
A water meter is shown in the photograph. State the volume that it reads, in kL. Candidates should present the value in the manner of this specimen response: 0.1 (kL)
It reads 31.6216 (kL)
